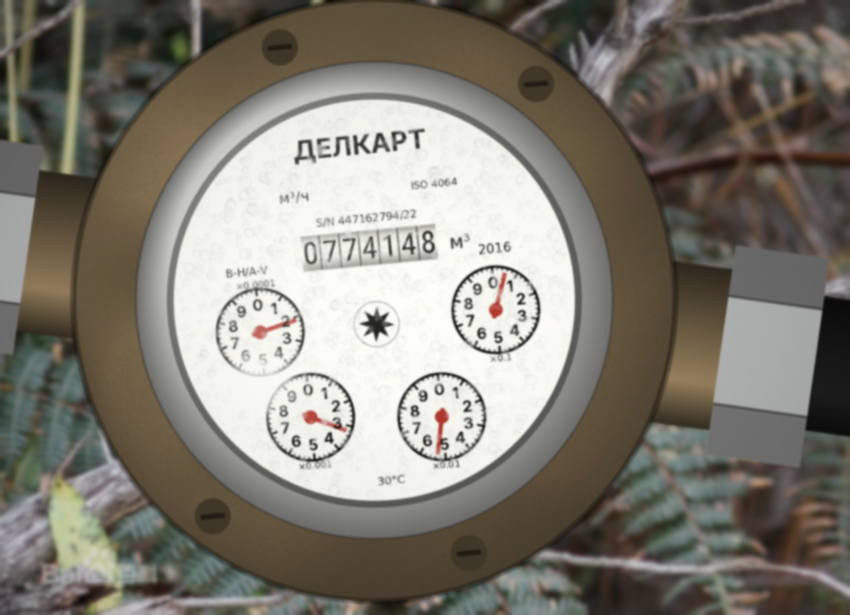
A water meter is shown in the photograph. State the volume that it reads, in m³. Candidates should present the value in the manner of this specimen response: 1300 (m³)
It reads 774148.0532 (m³)
